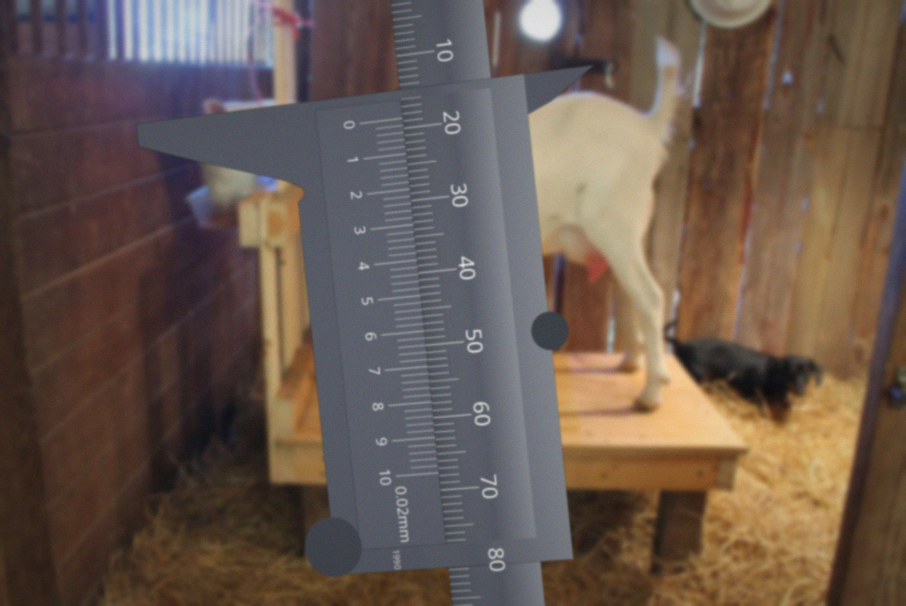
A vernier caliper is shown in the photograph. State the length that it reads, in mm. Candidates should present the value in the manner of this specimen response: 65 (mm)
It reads 18.6 (mm)
